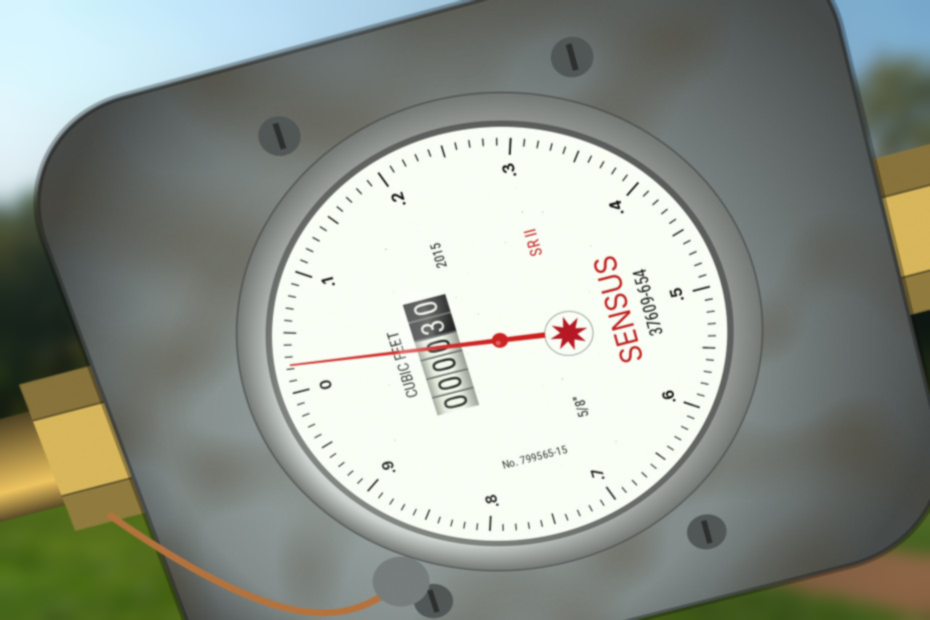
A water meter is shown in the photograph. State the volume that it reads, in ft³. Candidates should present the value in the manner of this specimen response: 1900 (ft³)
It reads 30.02 (ft³)
